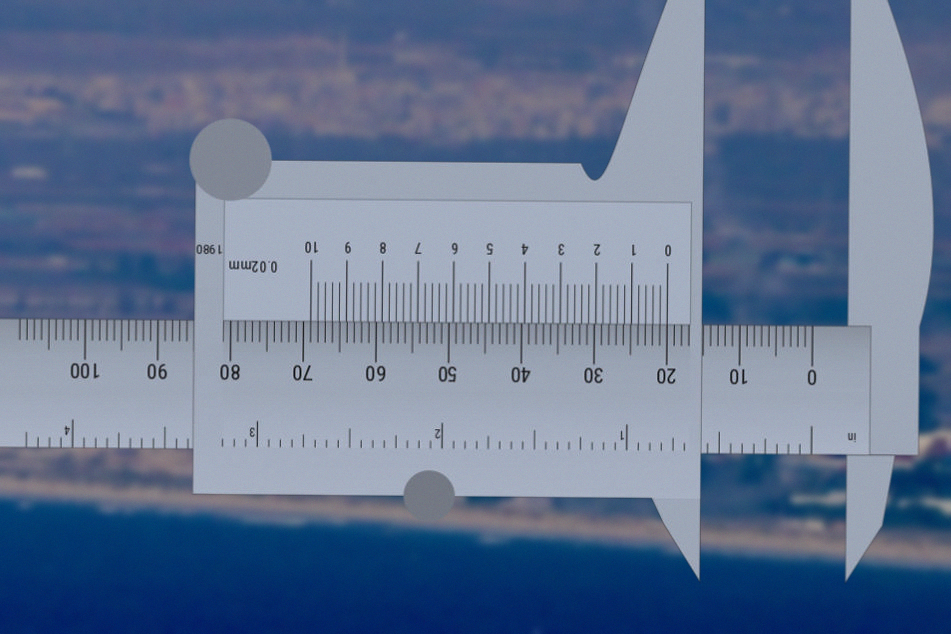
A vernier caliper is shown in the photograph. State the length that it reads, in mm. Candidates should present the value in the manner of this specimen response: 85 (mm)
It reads 20.0 (mm)
